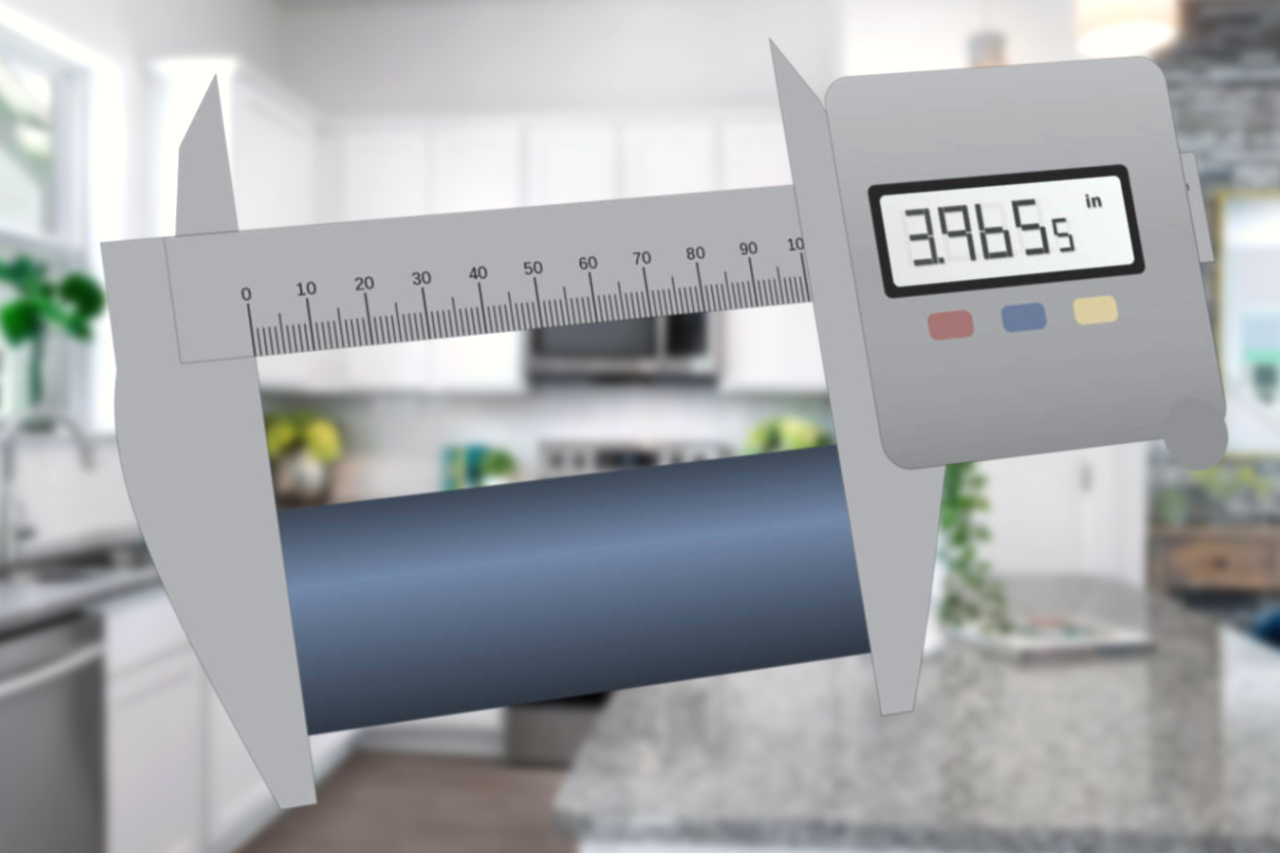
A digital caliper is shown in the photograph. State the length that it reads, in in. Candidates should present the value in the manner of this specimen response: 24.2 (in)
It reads 3.9655 (in)
